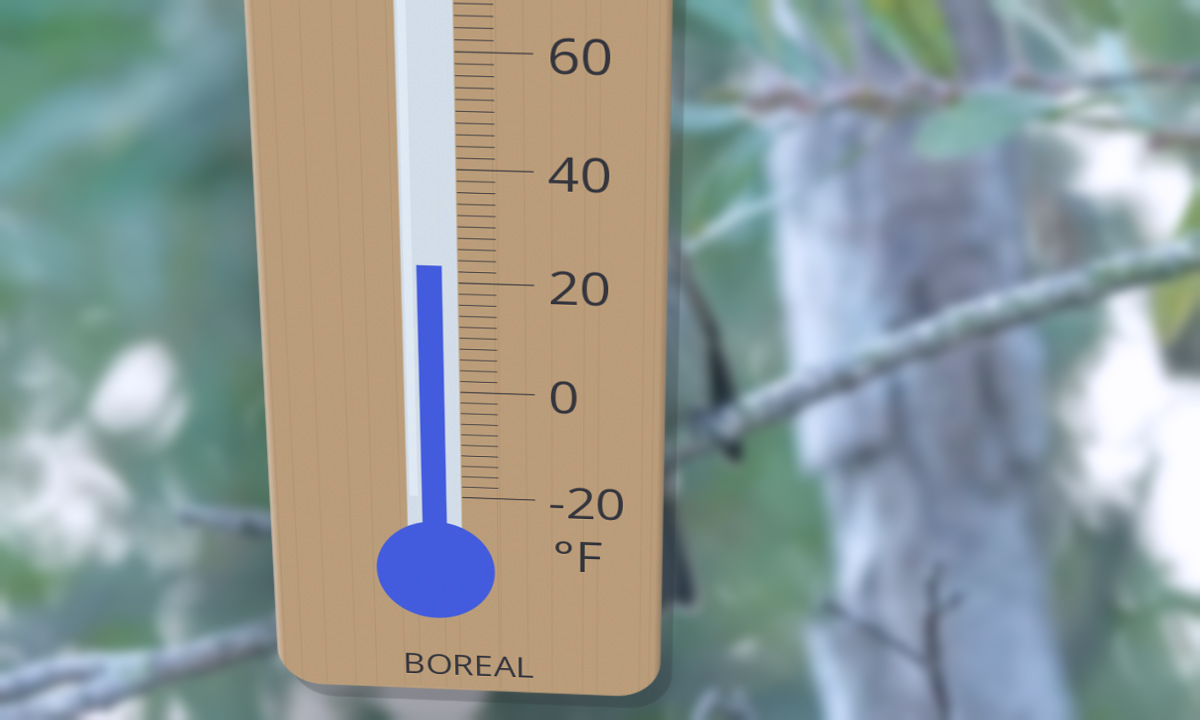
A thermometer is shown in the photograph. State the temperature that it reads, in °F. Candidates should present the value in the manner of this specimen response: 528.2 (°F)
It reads 23 (°F)
